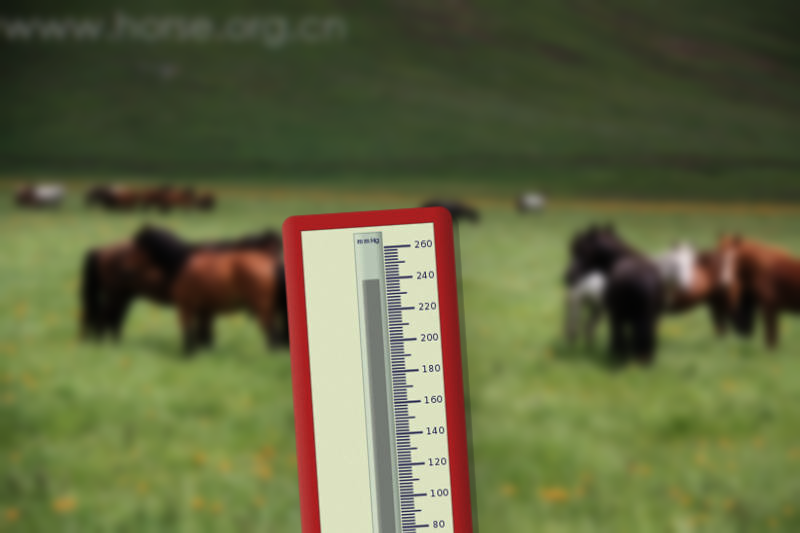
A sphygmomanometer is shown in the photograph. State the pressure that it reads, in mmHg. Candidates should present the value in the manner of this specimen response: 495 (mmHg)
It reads 240 (mmHg)
